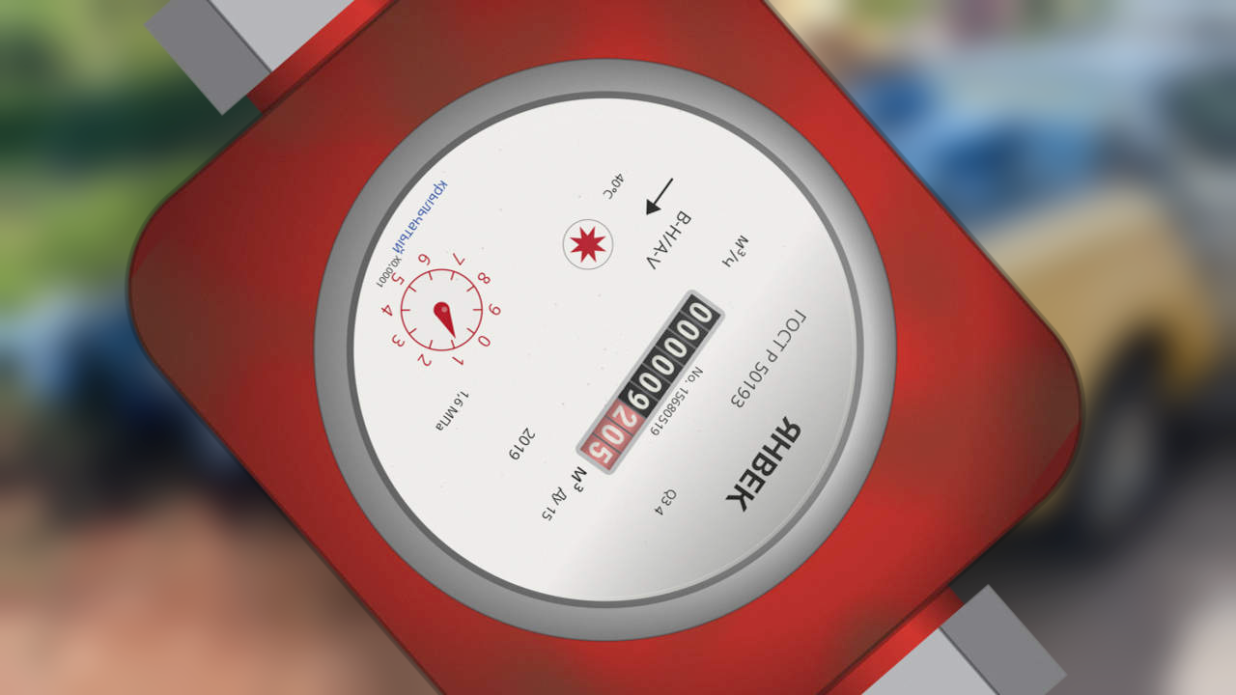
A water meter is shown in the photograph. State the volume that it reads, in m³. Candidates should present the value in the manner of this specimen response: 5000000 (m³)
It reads 9.2050 (m³)
